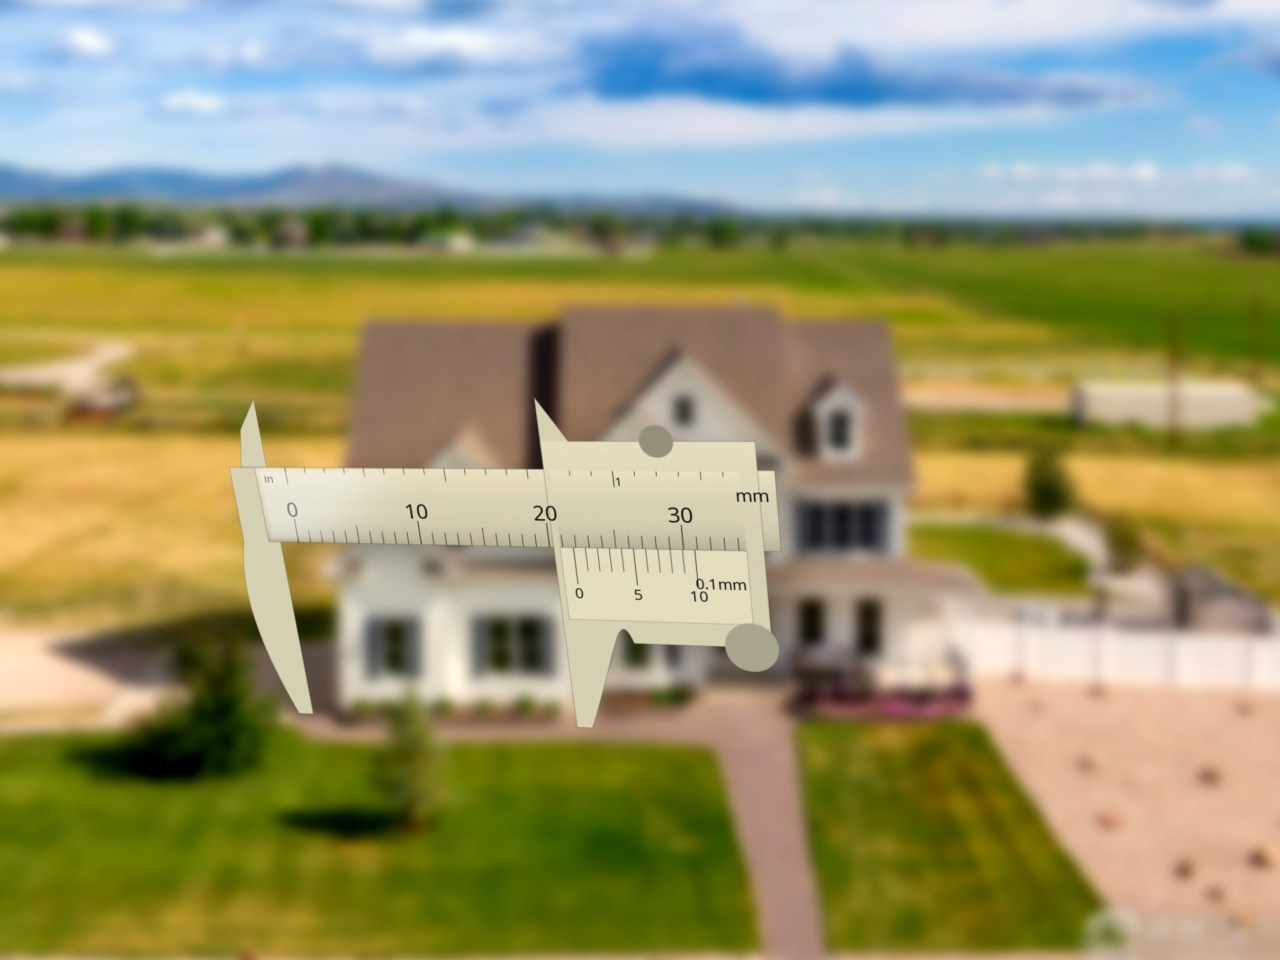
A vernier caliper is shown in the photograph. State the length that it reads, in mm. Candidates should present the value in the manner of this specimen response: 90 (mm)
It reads 21.8 (mm)
